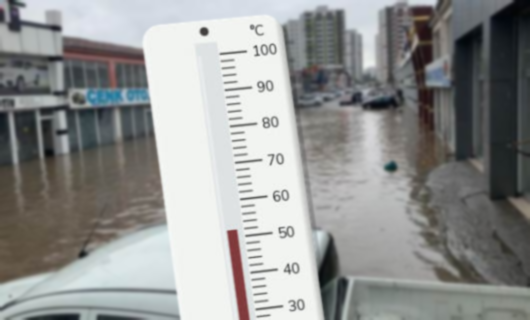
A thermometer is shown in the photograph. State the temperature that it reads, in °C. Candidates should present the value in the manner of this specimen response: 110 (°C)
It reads 52 (°C)
